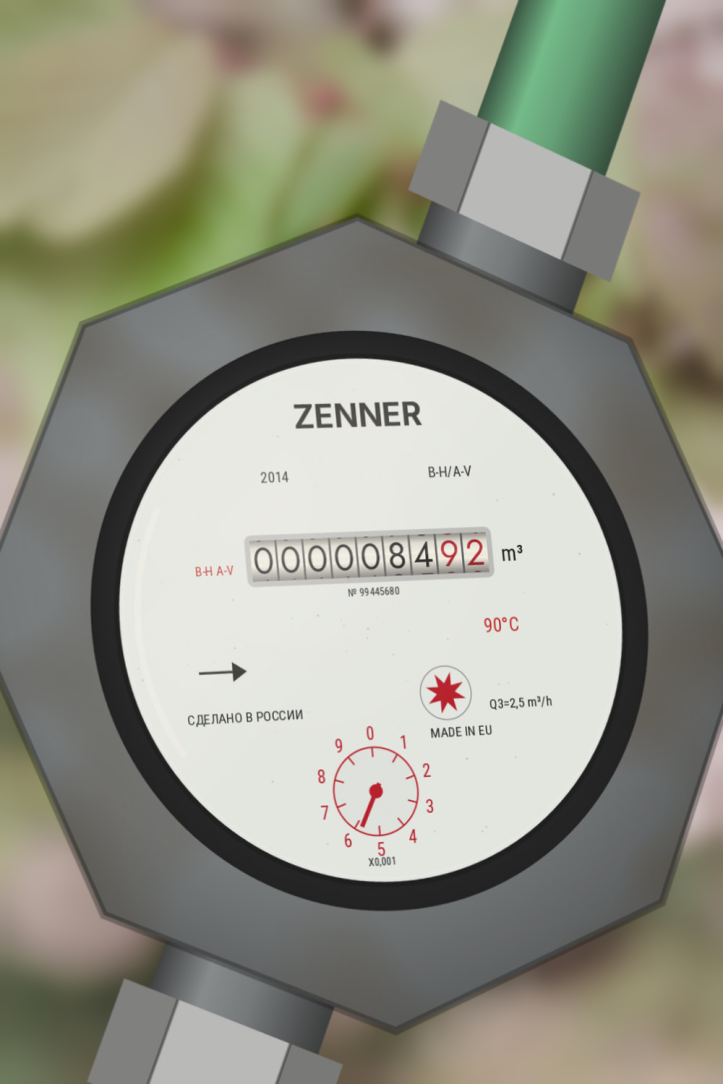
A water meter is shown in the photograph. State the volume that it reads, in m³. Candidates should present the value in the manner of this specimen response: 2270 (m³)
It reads 84.925 (m³)
